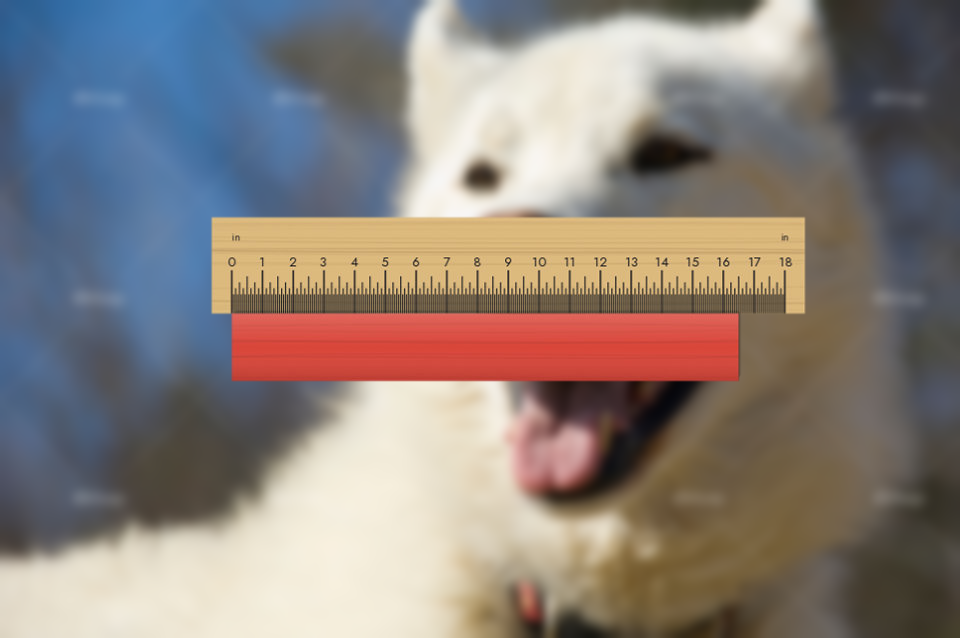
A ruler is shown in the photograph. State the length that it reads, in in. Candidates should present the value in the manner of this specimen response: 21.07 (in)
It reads 16.5 (in)
